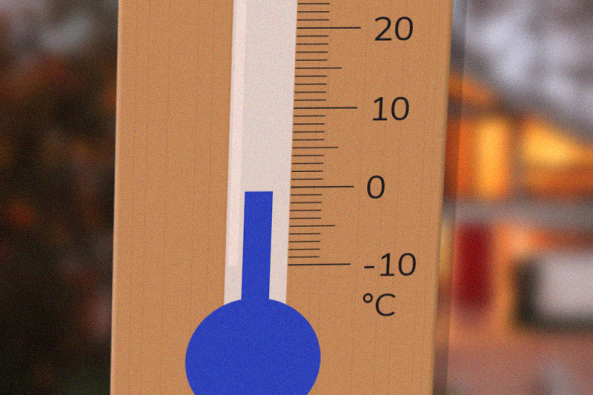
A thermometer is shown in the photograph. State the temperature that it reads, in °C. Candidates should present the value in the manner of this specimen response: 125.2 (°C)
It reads -0.5 (°C)
